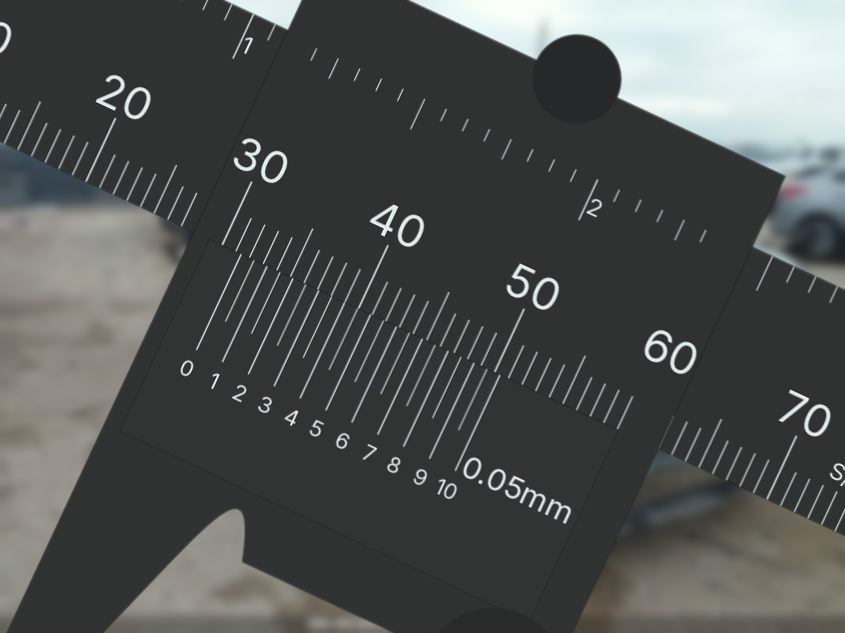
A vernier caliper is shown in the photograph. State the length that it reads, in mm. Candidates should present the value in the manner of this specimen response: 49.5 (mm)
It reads 31.4 (mm)
